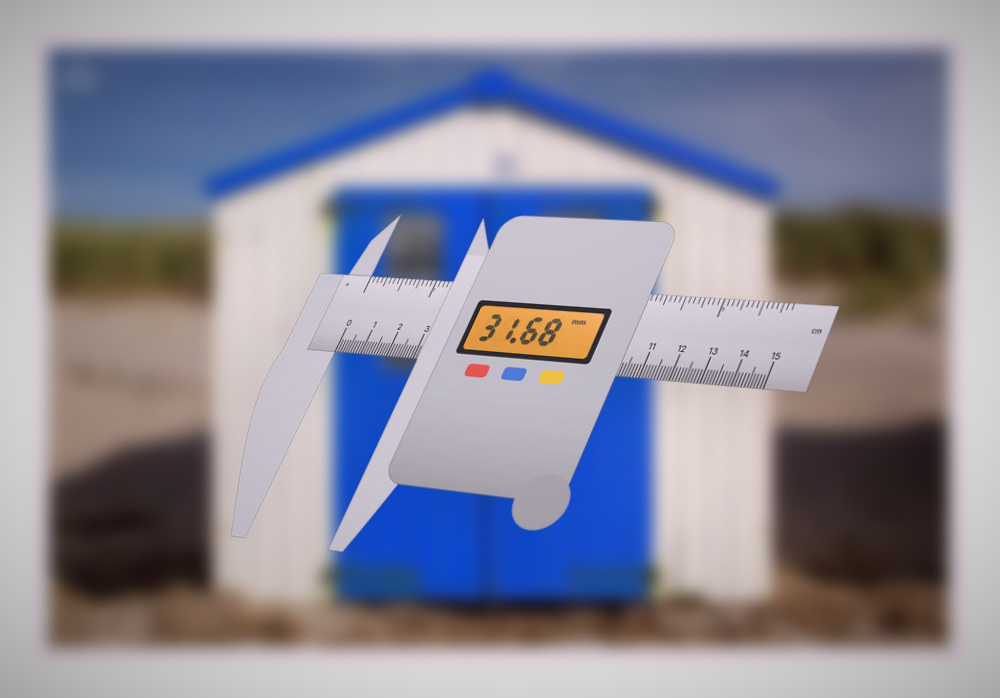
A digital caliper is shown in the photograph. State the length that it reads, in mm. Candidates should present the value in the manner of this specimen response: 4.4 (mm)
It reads 31.68 (mm)
